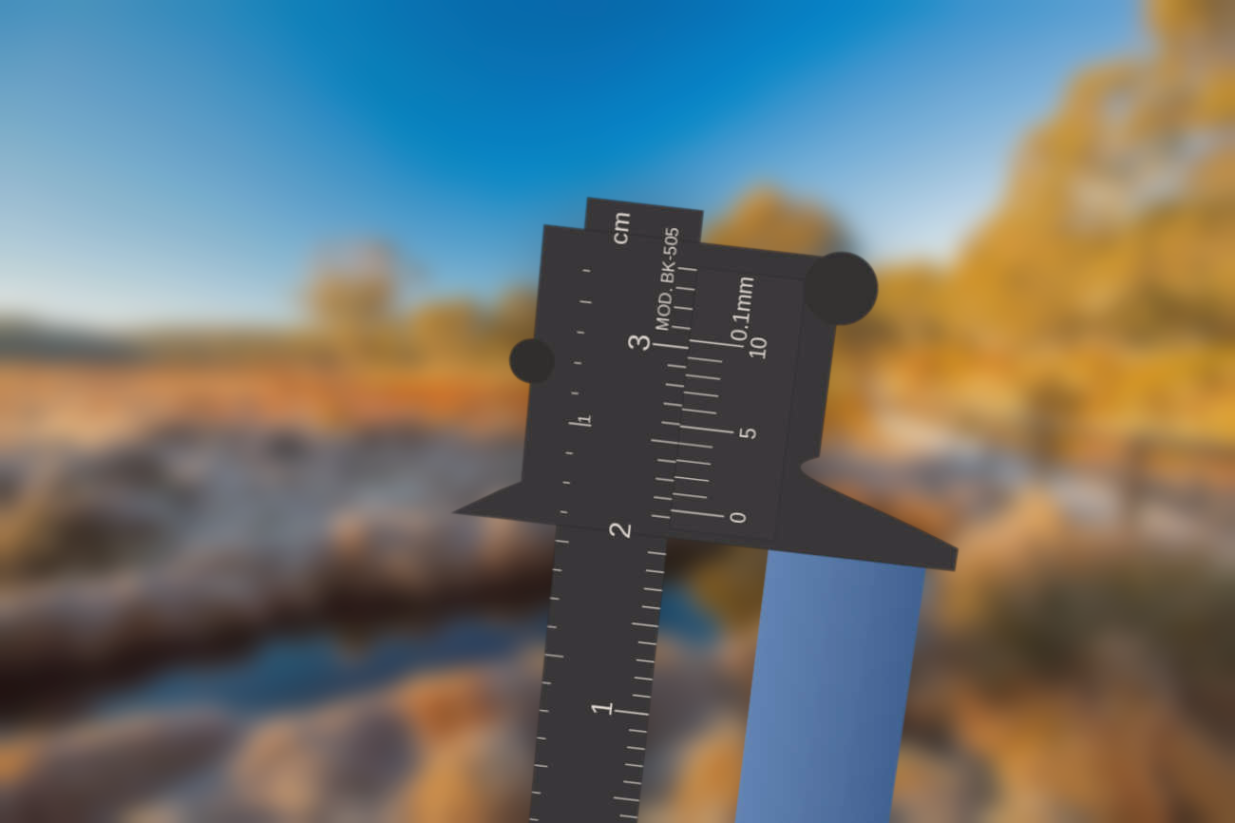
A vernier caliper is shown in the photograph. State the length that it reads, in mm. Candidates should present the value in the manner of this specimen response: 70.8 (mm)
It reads 21.4 (mm)
